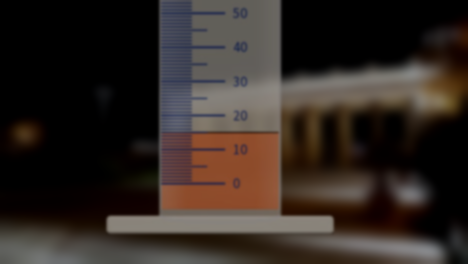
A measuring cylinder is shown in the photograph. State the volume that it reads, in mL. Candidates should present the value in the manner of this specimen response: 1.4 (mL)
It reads 15 (mL)
